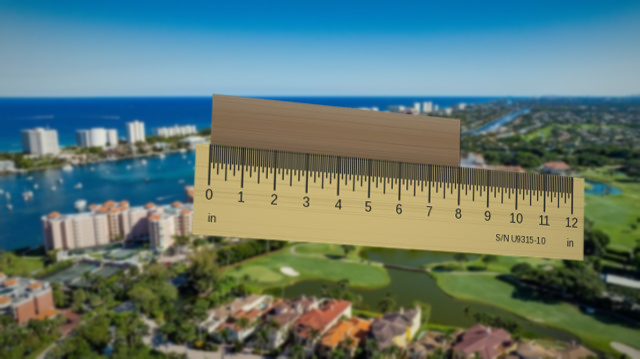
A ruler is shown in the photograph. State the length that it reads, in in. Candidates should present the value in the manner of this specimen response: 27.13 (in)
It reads 8 (in)
